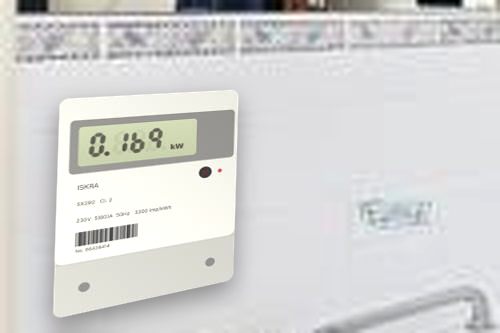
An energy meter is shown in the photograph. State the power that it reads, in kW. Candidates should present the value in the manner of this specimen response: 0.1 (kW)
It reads 0.169 (kW)
